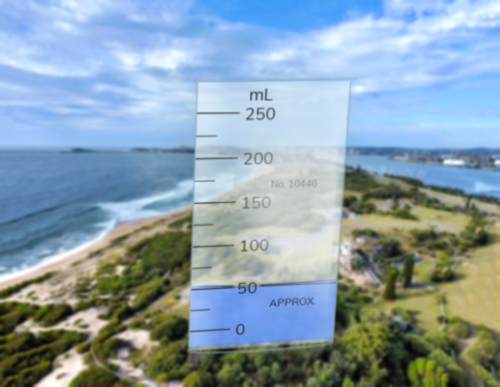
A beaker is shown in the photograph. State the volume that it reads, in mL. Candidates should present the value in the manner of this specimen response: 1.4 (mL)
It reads 50 (mL)
